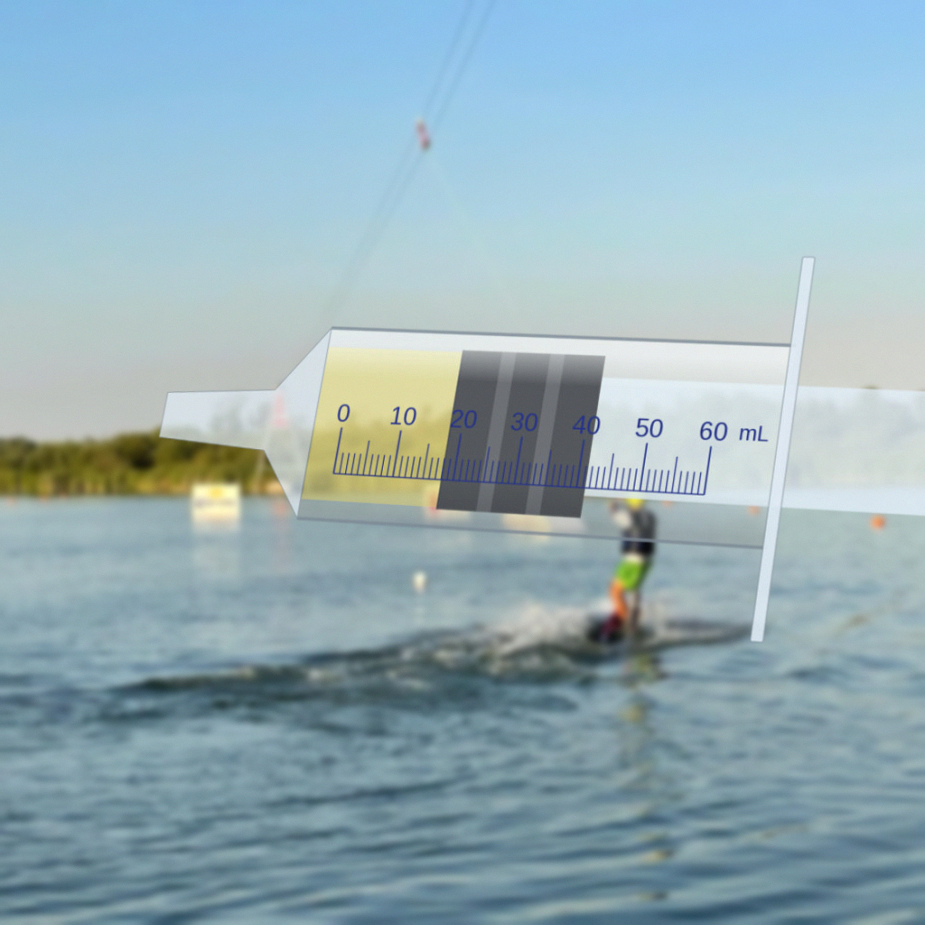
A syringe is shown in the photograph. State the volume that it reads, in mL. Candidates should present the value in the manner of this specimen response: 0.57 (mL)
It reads 18 (mL)
